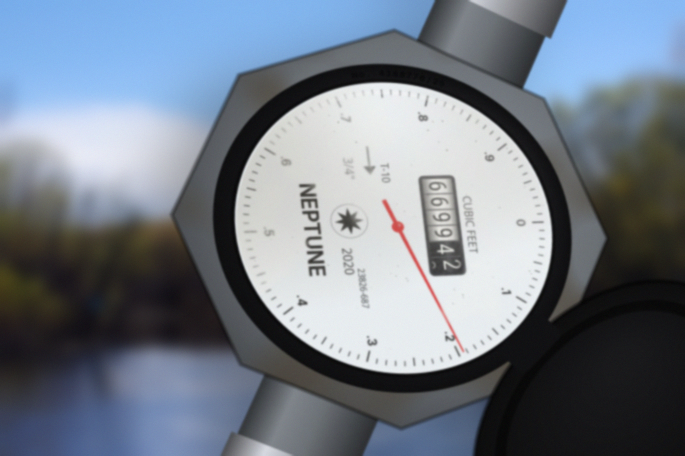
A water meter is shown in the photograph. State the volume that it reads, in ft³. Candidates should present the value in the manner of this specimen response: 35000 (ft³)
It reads 669942.19 (ft³)
